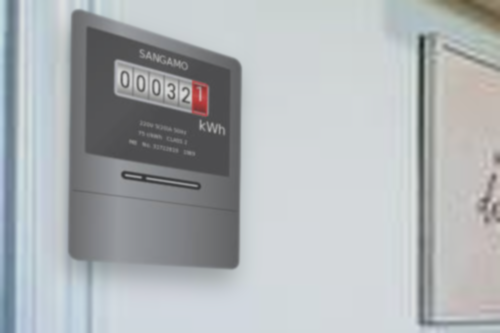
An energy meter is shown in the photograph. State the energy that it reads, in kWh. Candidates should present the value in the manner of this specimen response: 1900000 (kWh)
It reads 32.1 (kWh)
